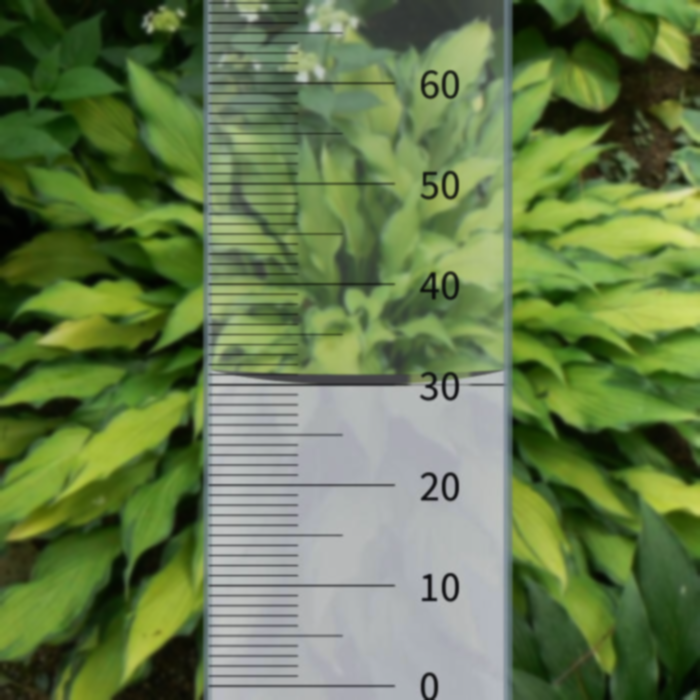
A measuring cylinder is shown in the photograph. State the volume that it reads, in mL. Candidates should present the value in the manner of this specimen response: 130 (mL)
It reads 30 (mL)
